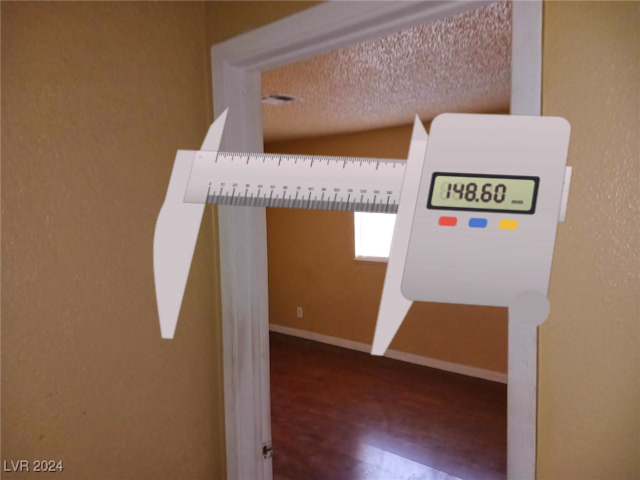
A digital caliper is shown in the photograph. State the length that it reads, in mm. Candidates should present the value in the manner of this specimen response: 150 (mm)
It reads 148.60 (mm)
